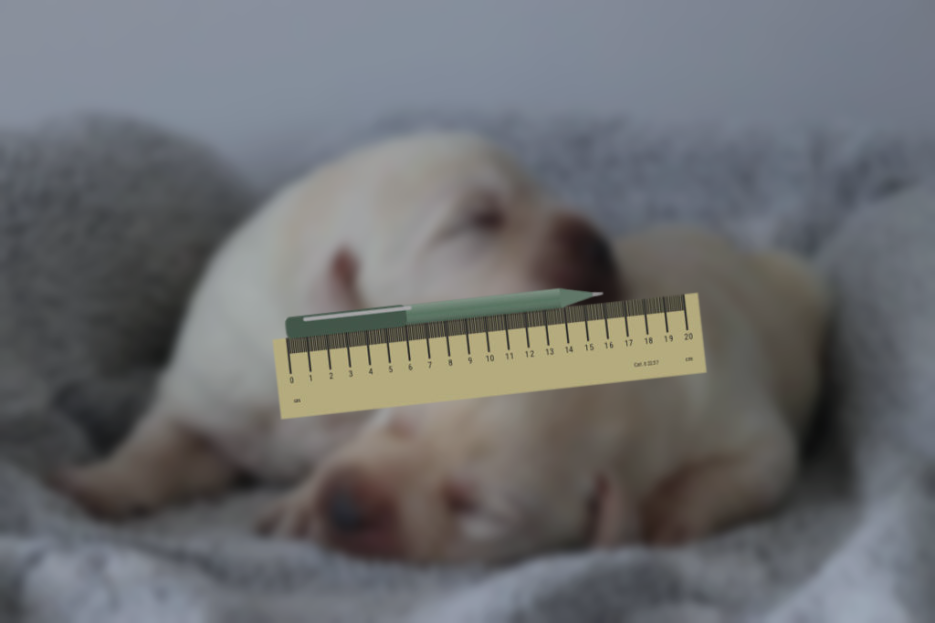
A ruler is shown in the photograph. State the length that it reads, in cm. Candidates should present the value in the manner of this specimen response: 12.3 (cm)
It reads 16 (cm)
